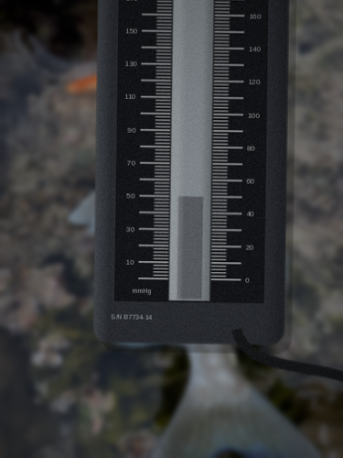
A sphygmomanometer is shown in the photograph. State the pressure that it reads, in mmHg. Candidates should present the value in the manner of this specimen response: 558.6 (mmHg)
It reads 50 (mmHg)
